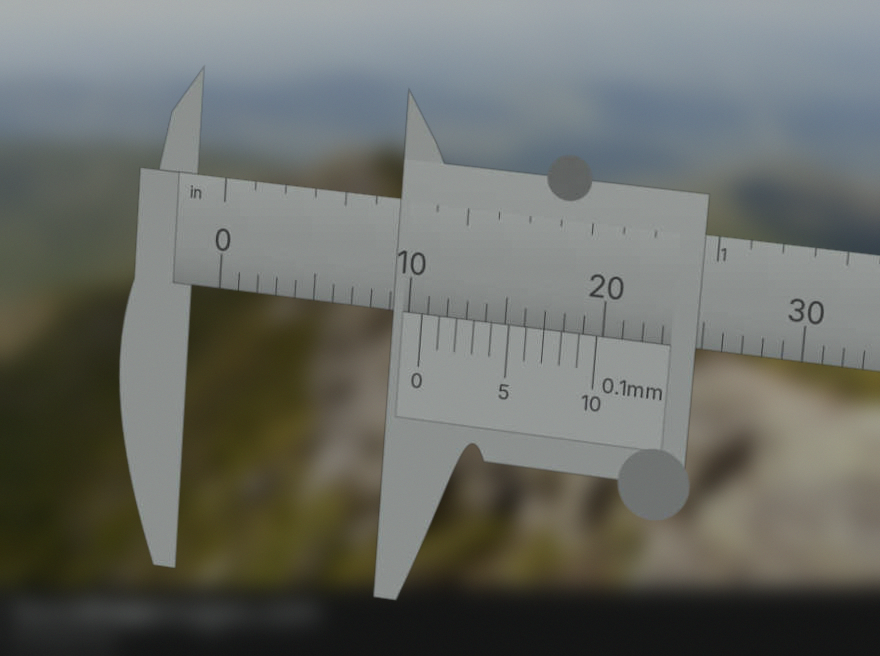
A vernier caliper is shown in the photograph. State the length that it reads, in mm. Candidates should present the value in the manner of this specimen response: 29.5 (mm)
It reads 10.7 (mm)
